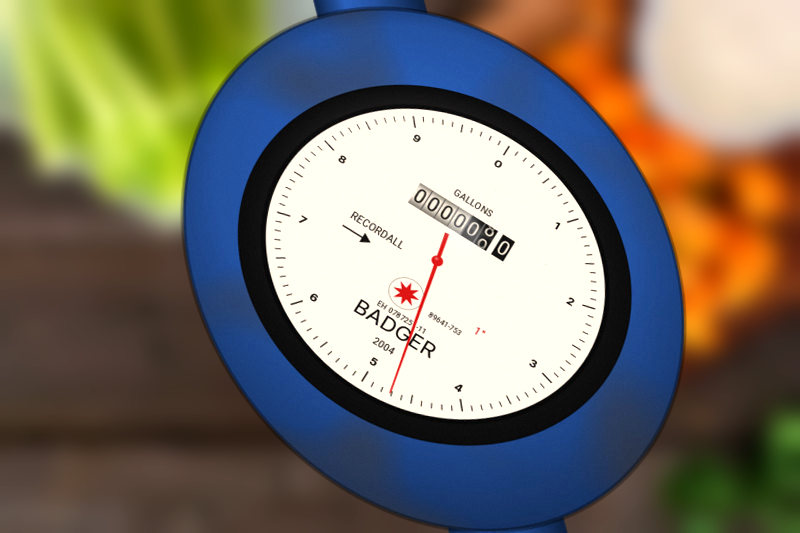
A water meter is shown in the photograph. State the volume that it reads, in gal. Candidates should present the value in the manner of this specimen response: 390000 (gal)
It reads 84.7 (gal)
